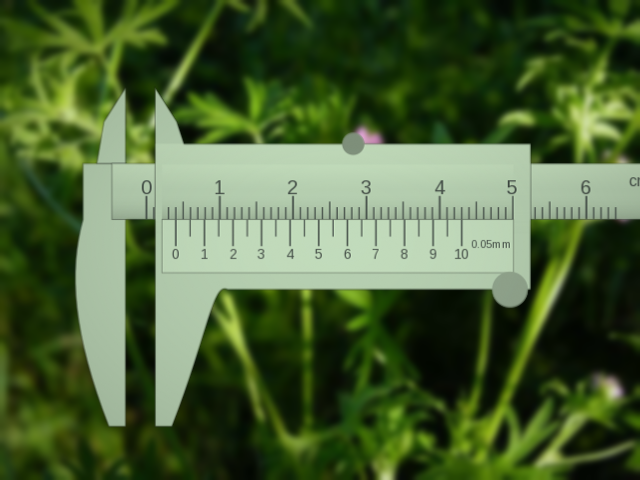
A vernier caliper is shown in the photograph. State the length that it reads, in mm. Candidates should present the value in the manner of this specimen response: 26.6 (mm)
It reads 4.0 (mm)
